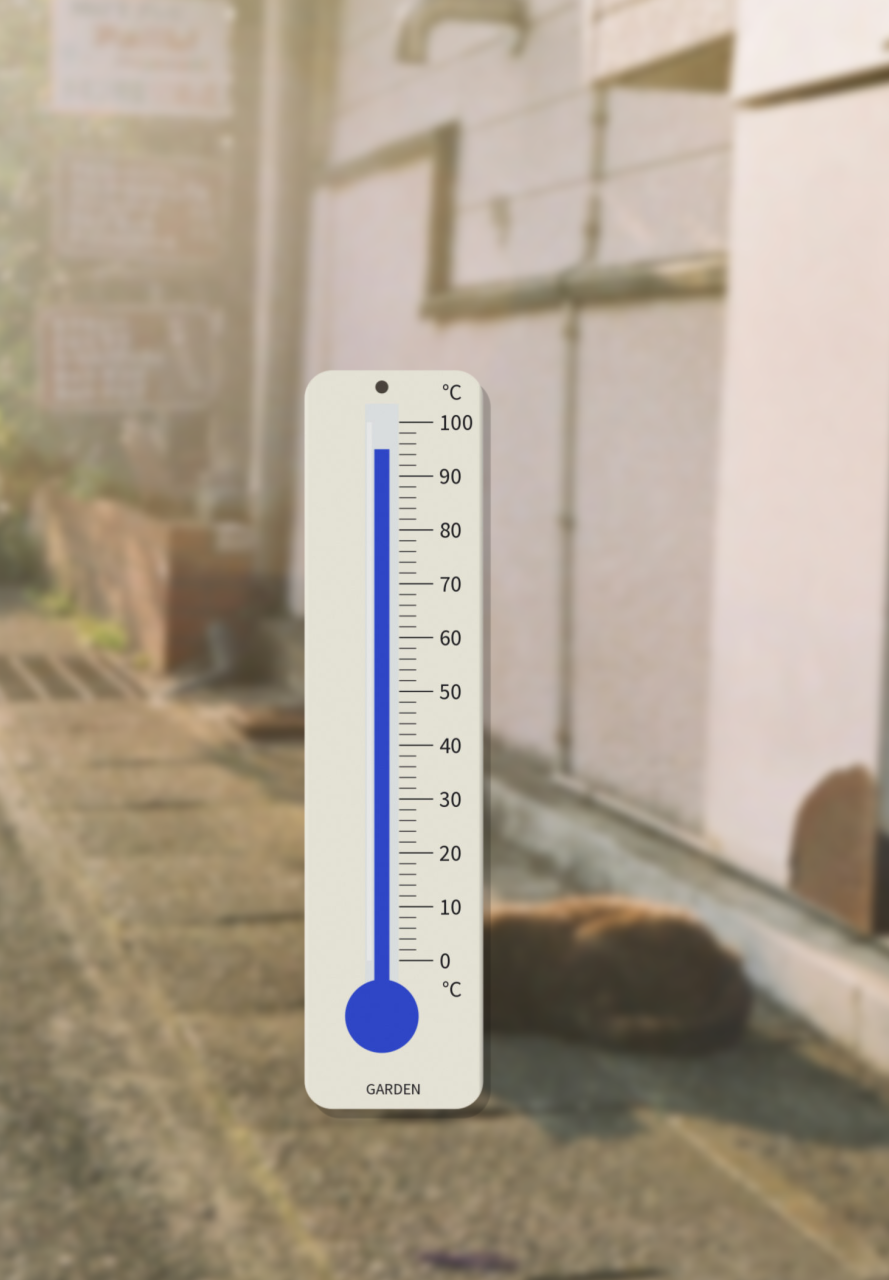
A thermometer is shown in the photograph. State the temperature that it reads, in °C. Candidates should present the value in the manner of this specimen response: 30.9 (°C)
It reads 95 (°C)
